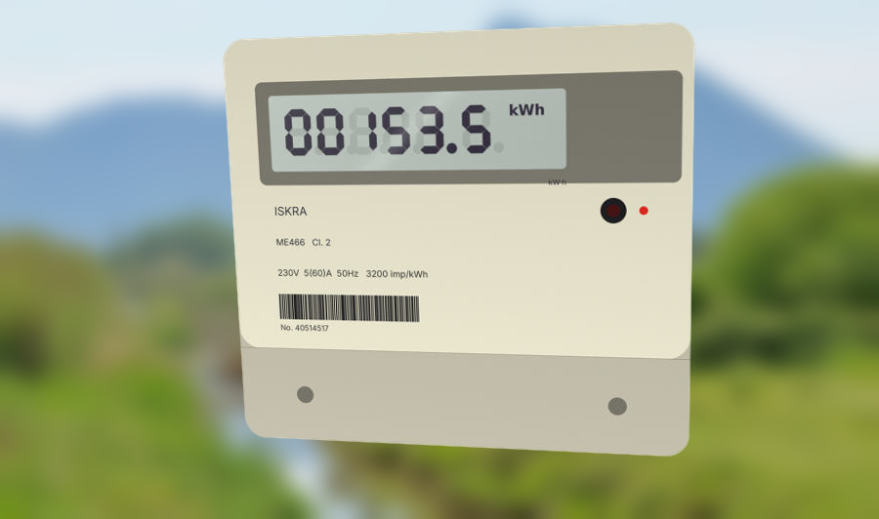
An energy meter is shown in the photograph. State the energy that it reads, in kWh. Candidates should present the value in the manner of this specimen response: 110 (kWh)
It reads 153.5 (kWh)
